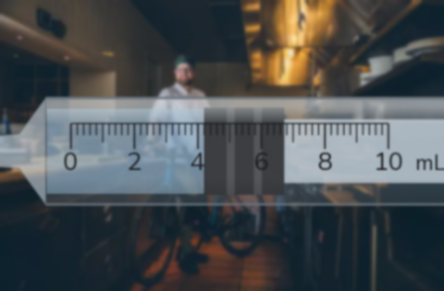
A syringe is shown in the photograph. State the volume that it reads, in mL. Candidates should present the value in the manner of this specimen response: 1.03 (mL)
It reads 4.2 (mL)
